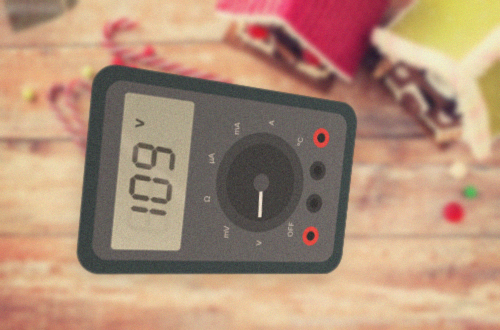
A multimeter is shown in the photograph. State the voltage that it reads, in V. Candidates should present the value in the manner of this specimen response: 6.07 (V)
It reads 109 (V)
